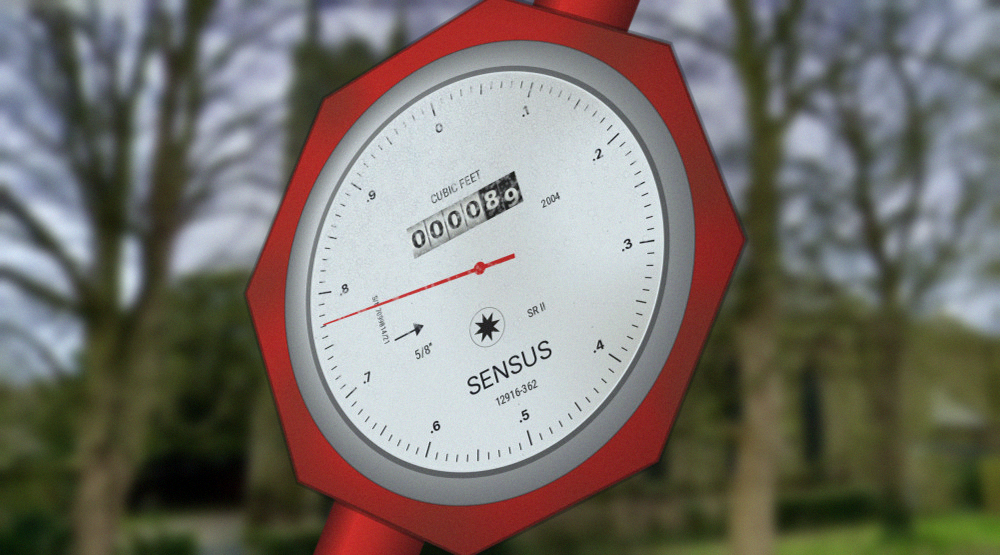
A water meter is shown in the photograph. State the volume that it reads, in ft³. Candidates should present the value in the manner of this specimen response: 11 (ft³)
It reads 88.77 (ft³)
